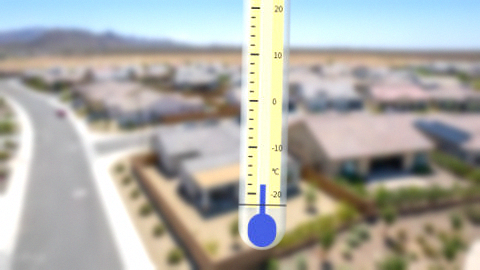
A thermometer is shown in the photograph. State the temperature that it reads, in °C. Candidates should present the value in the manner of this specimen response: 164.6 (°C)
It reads -18 (°C)
